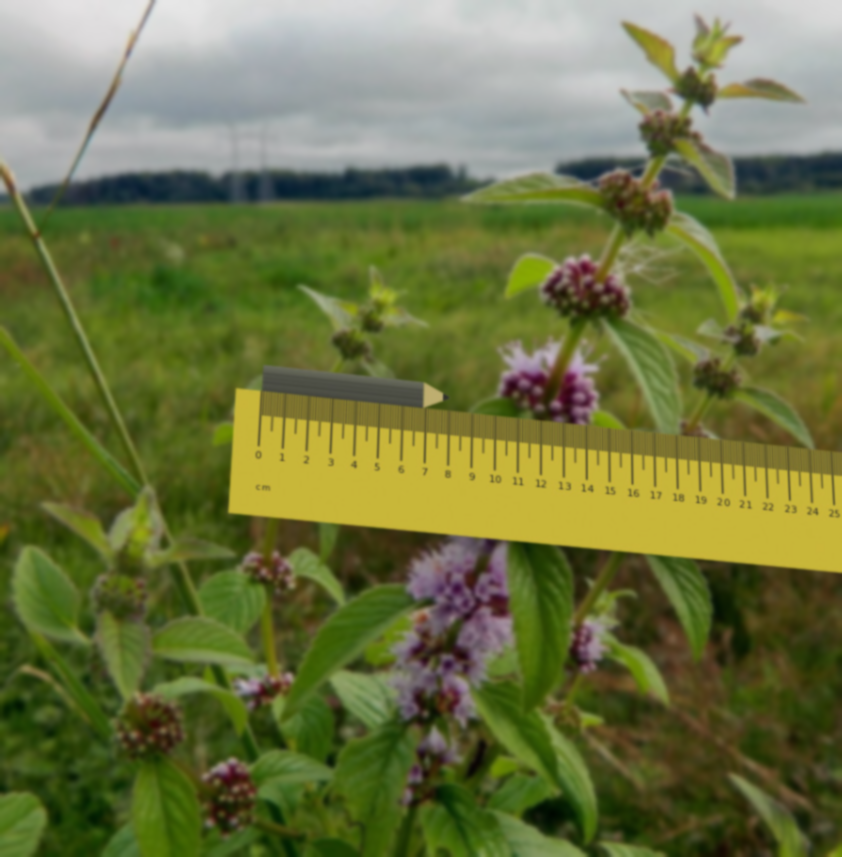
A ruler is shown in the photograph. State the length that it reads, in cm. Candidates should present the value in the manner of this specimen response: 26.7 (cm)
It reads 8 (cm)
